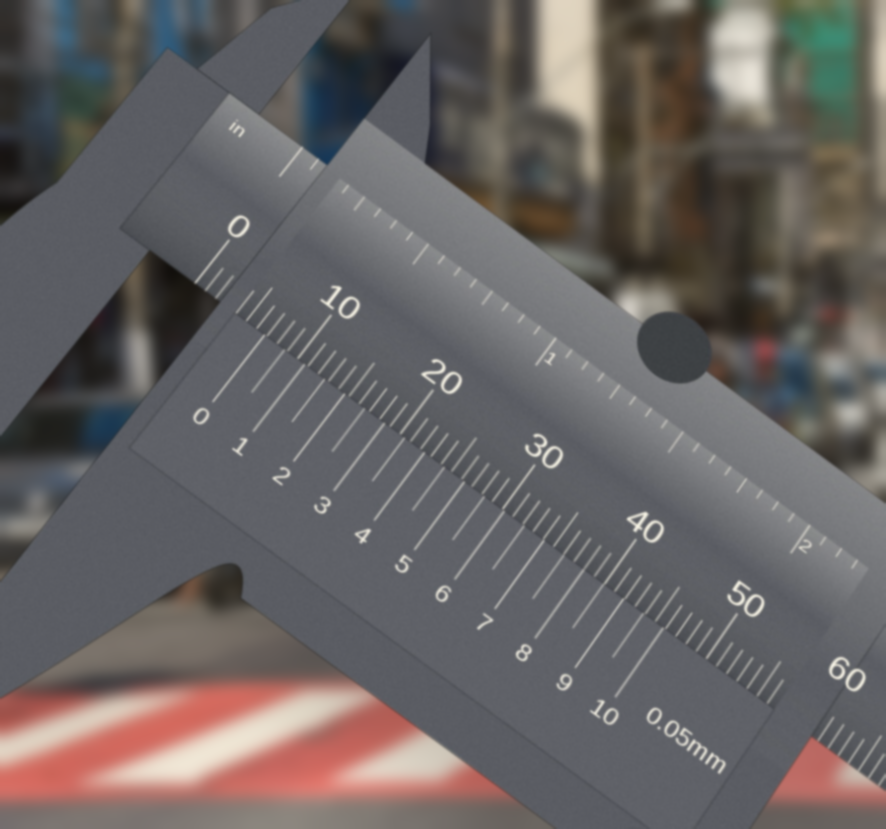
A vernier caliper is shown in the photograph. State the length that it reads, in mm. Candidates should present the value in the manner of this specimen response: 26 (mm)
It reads 6.8 (mm)
